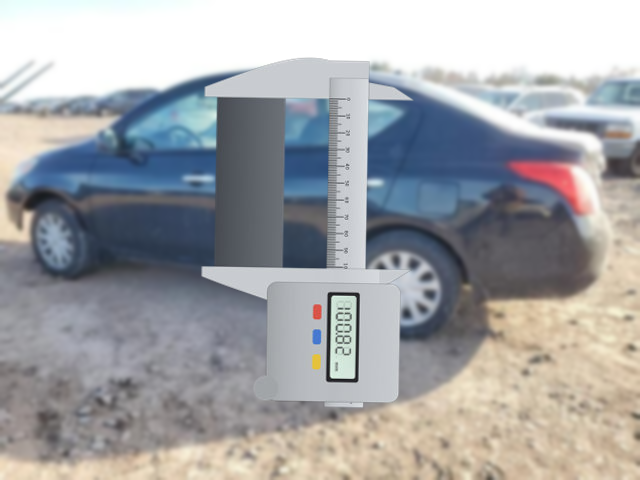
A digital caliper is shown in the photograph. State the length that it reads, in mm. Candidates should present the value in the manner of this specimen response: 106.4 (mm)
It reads 100.82 (mm)
